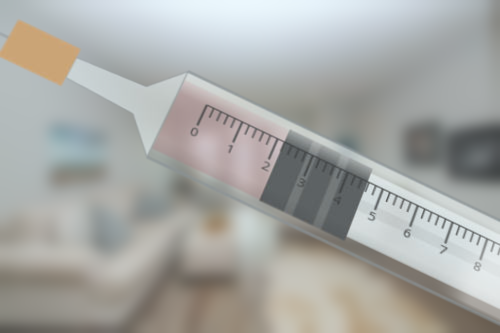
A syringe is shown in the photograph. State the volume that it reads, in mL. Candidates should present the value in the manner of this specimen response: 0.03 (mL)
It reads 2.2 (mL)
